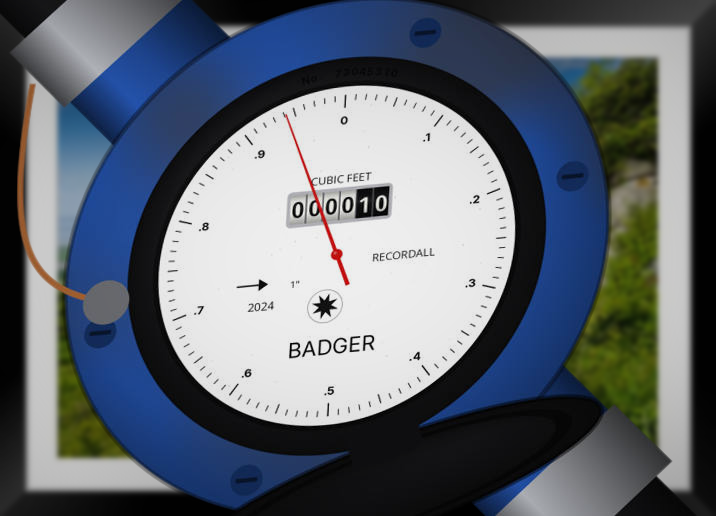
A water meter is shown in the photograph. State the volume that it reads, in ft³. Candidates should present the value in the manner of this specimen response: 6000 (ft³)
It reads 9.94 (ft³)
